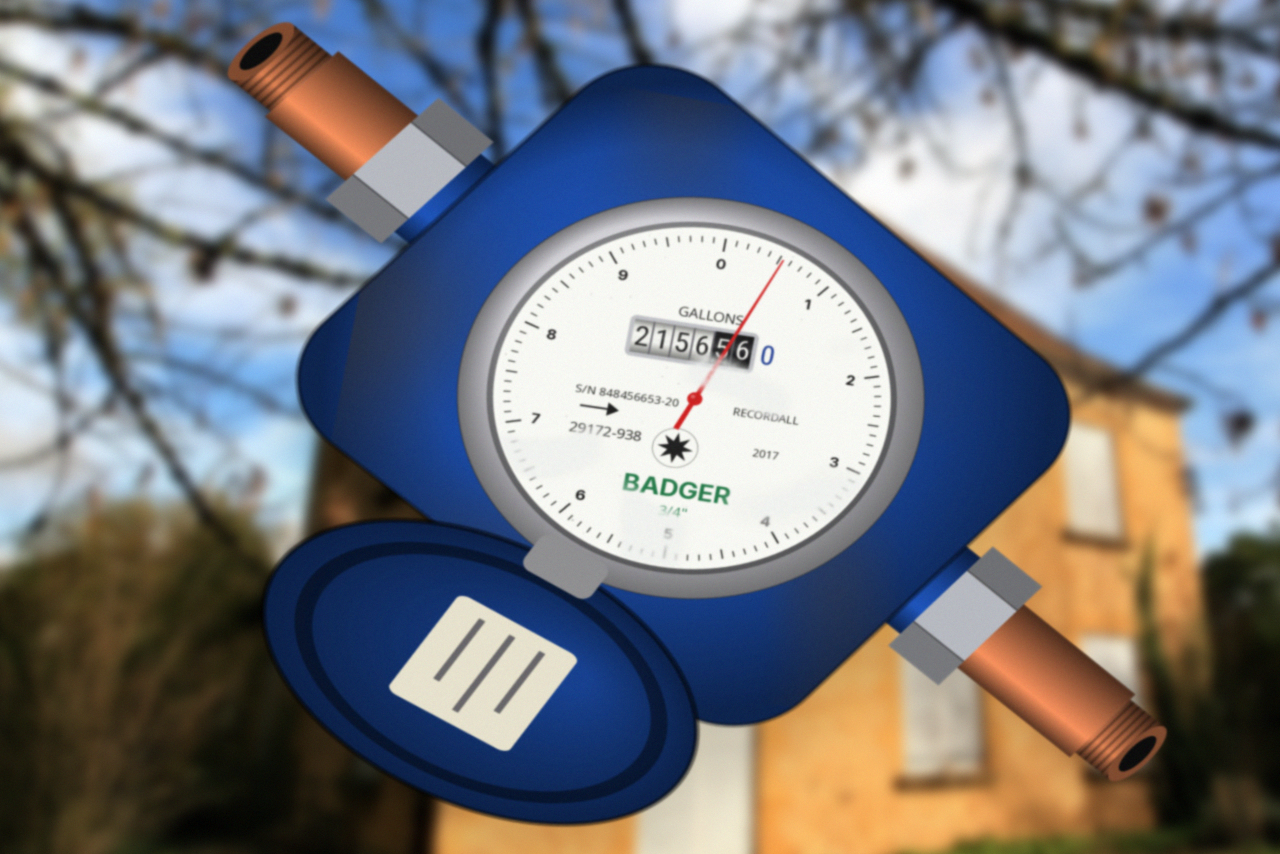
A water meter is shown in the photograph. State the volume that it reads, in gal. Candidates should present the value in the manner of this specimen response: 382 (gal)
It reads 2156560.5 (gal)
